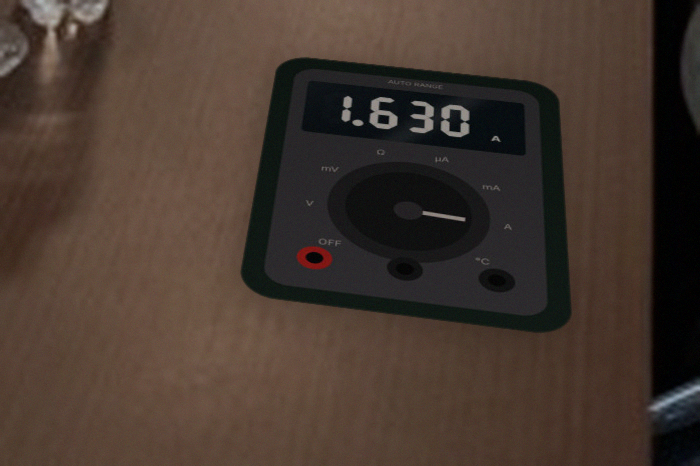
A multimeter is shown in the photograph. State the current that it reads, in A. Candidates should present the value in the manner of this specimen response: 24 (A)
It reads 1.630 (A)
